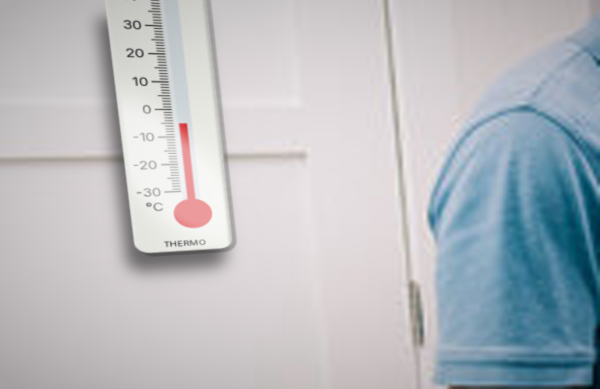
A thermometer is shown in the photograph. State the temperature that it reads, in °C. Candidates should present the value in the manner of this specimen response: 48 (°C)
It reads -5 (°C)
